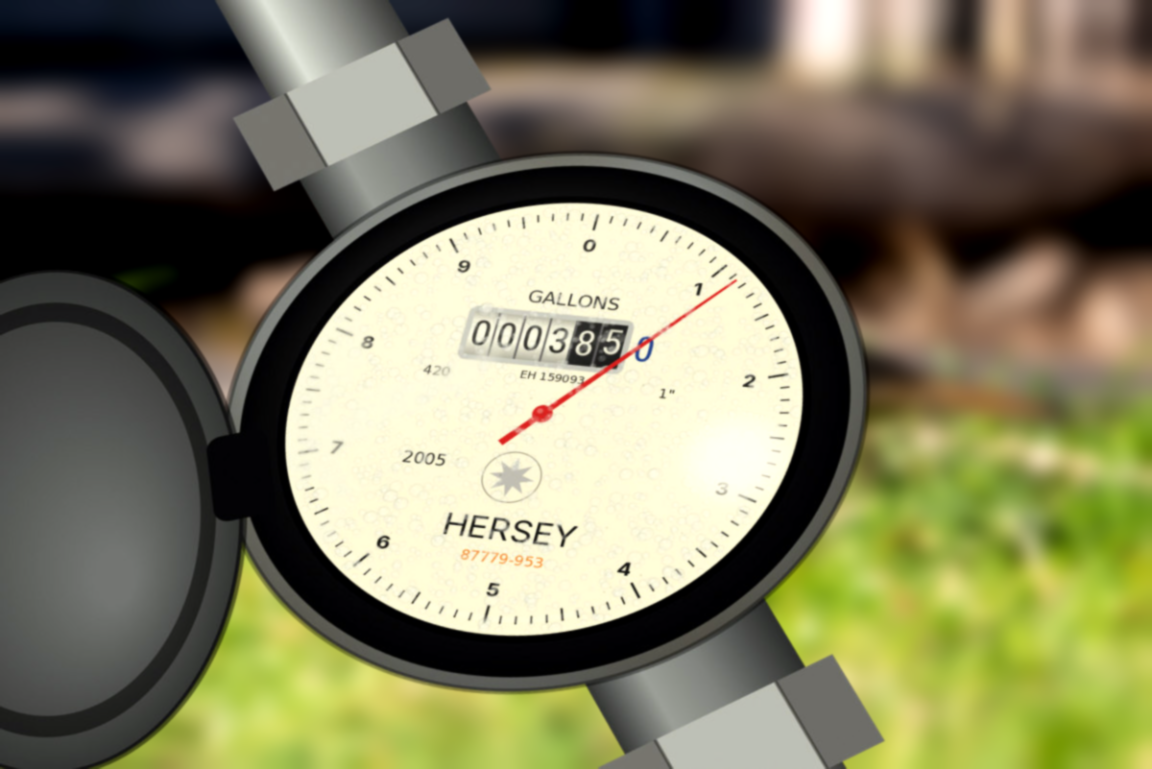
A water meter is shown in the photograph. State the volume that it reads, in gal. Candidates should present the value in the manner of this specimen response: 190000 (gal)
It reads 3851.1 (gal)
